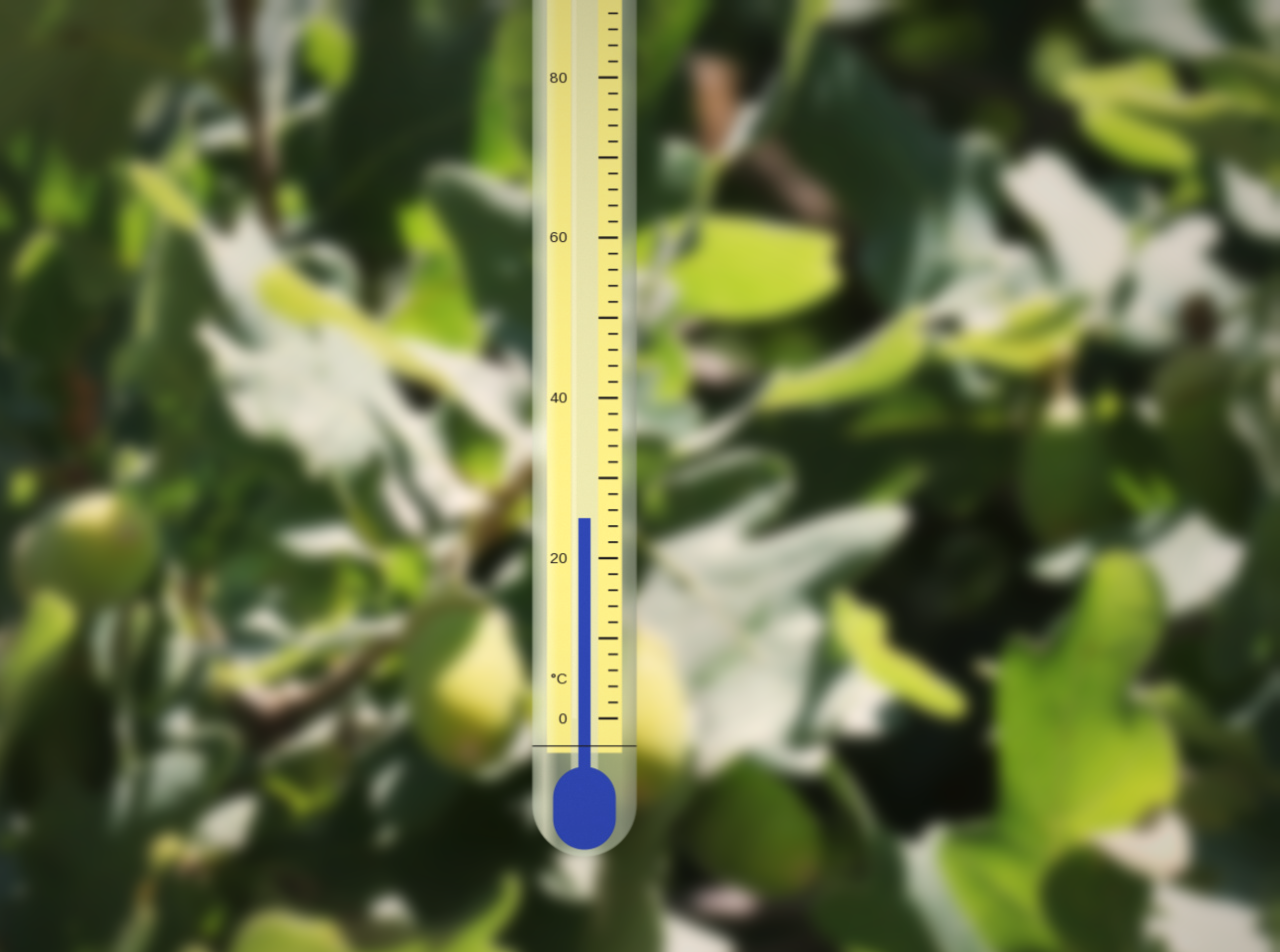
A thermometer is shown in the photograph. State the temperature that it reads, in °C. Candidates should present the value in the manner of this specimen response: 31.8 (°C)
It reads 25 (°C)
